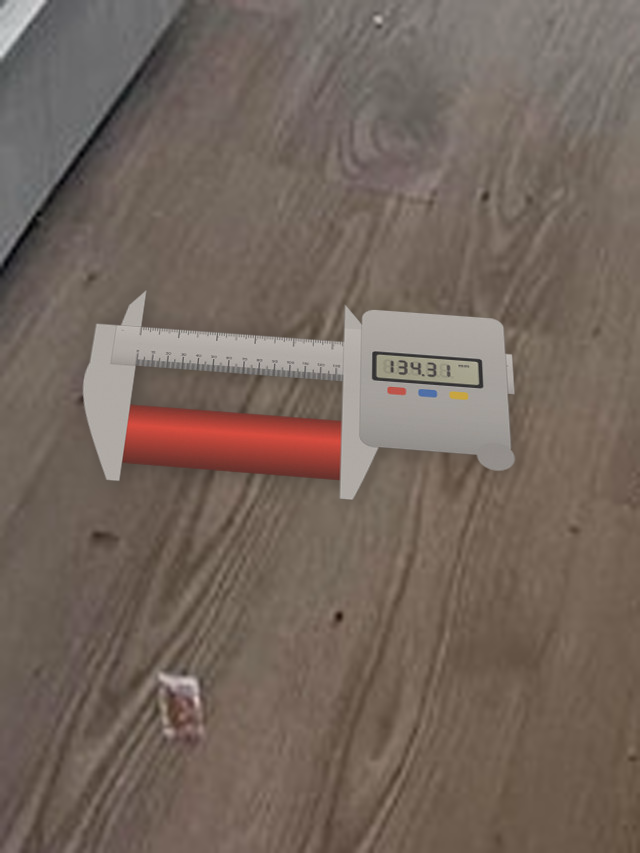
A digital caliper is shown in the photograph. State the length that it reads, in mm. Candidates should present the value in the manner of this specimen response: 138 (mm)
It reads 134.31 (mm)
